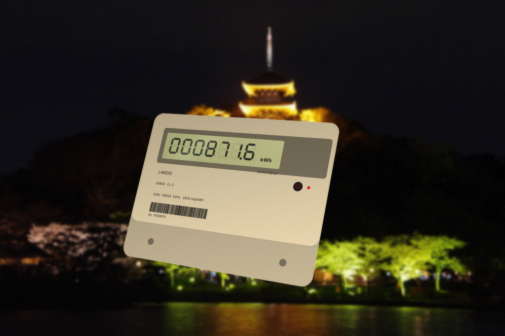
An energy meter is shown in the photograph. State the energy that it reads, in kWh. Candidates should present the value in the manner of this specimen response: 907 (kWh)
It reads 871.6 (kWh)
